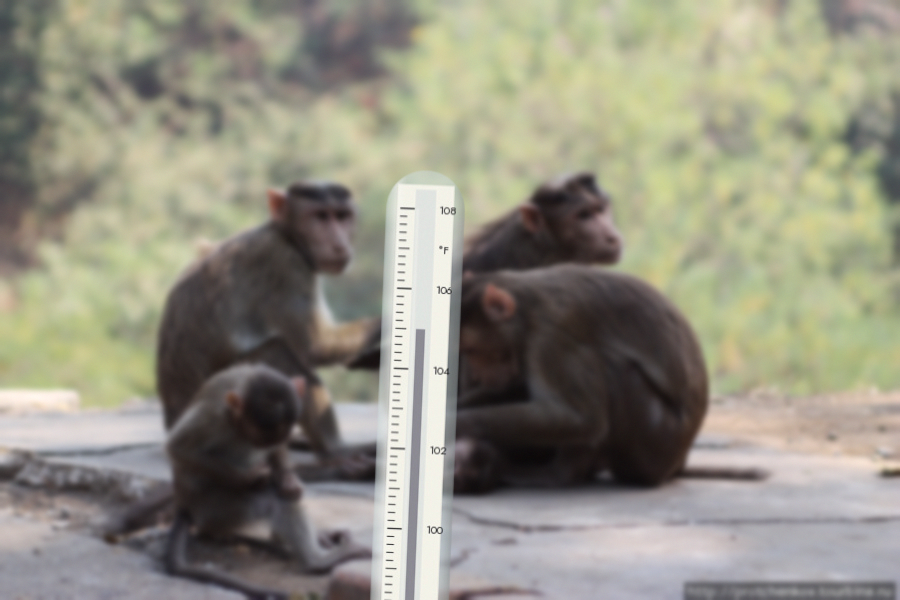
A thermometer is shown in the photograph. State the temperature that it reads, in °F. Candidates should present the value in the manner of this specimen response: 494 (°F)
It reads 105 (°F)
